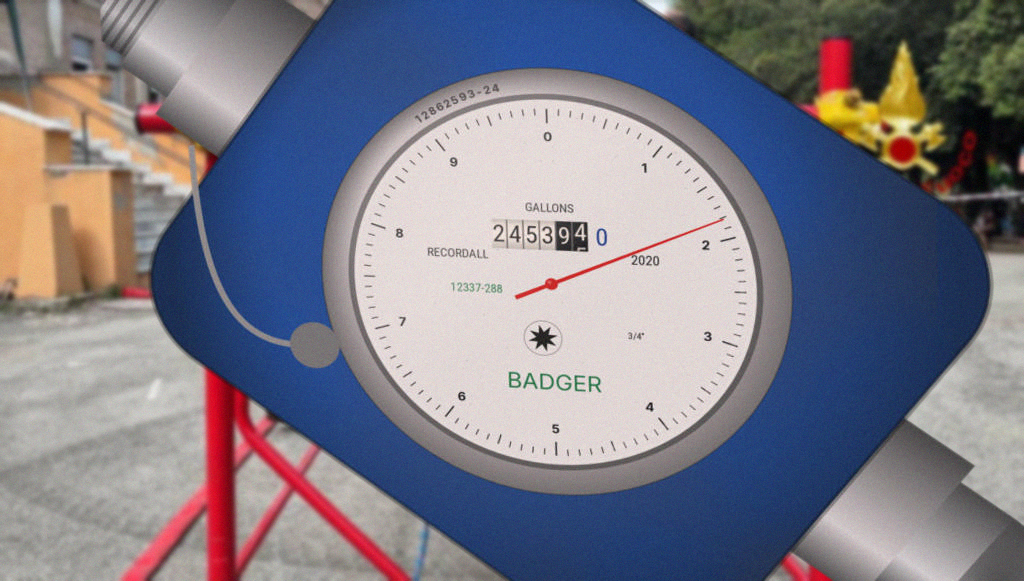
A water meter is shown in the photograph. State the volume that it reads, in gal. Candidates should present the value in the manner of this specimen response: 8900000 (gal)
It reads 2453941.8 (gal)
